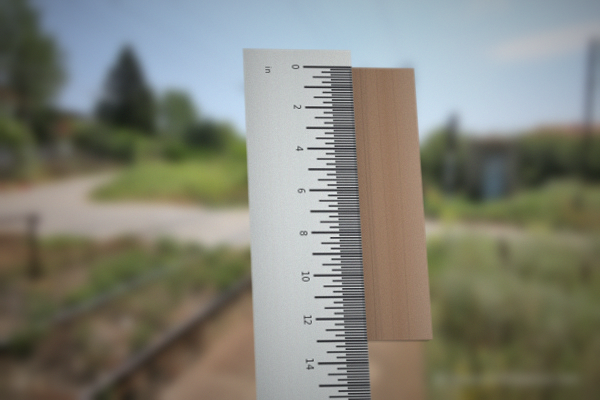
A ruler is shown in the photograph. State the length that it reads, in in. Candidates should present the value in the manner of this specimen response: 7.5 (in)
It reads 13 (in)
